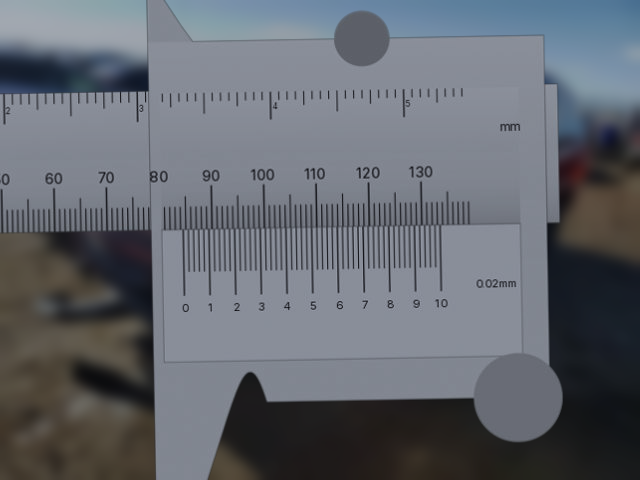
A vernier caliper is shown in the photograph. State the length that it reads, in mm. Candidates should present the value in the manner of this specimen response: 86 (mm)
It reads 84.5 (mm)
